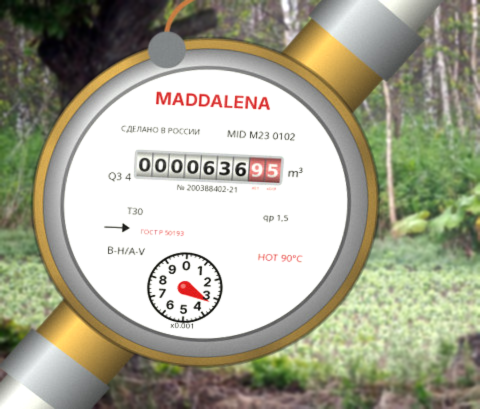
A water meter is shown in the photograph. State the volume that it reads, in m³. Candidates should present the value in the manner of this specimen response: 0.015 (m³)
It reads 636.953 (m³)
